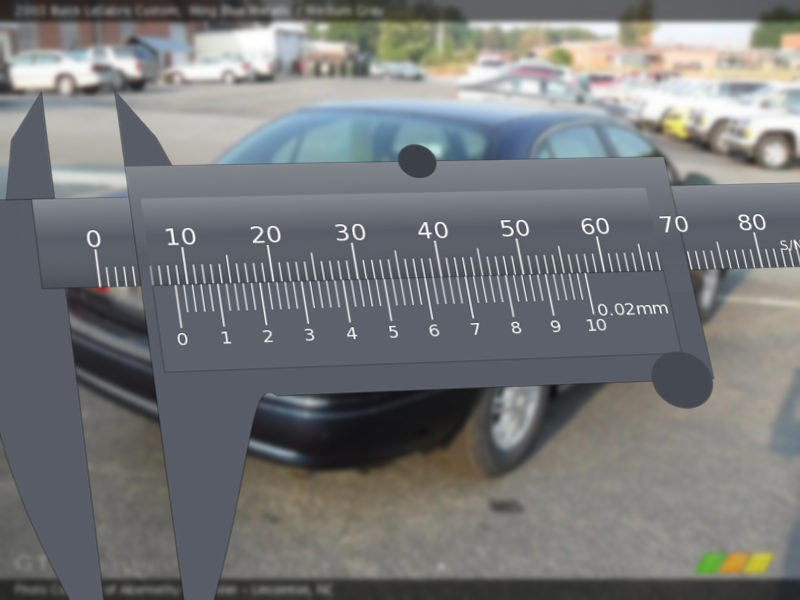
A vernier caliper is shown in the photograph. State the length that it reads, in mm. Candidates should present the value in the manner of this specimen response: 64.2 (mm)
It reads 8.6 (mm)
